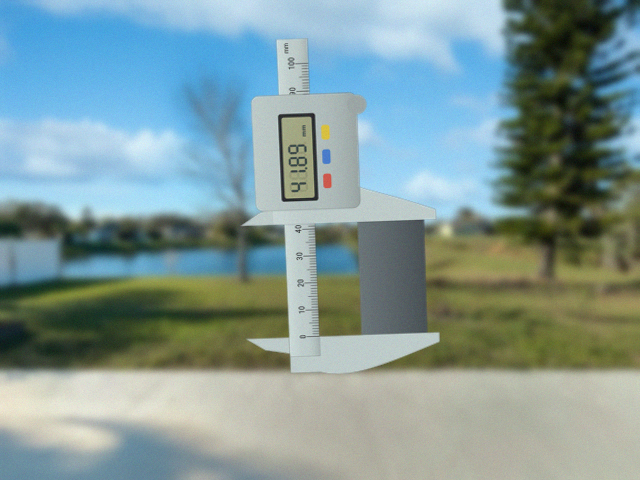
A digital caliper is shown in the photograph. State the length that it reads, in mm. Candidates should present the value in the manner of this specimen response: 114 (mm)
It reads 41.89 (mm)
